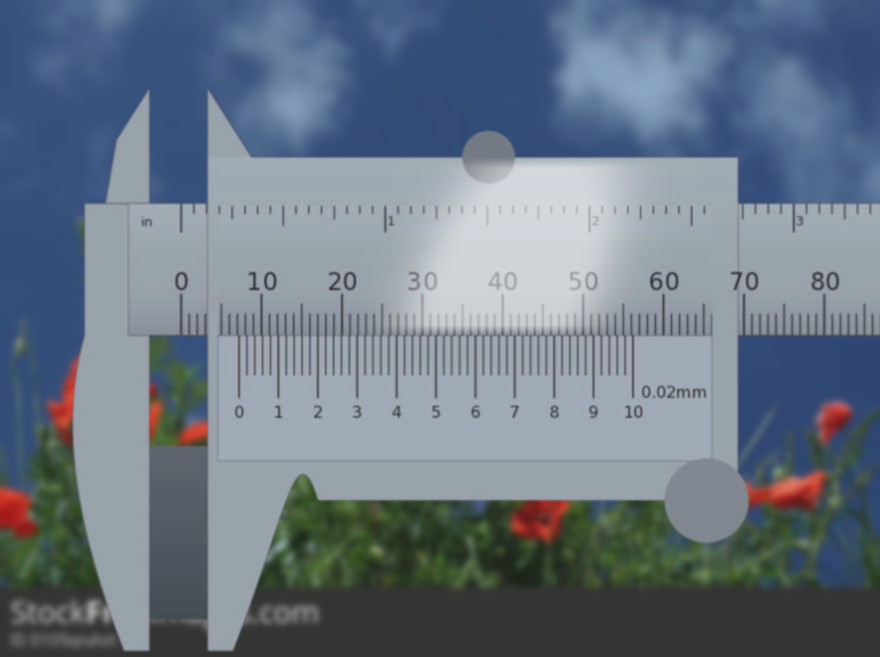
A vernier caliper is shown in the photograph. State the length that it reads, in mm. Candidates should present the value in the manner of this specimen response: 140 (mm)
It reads 7.2 (mm)
